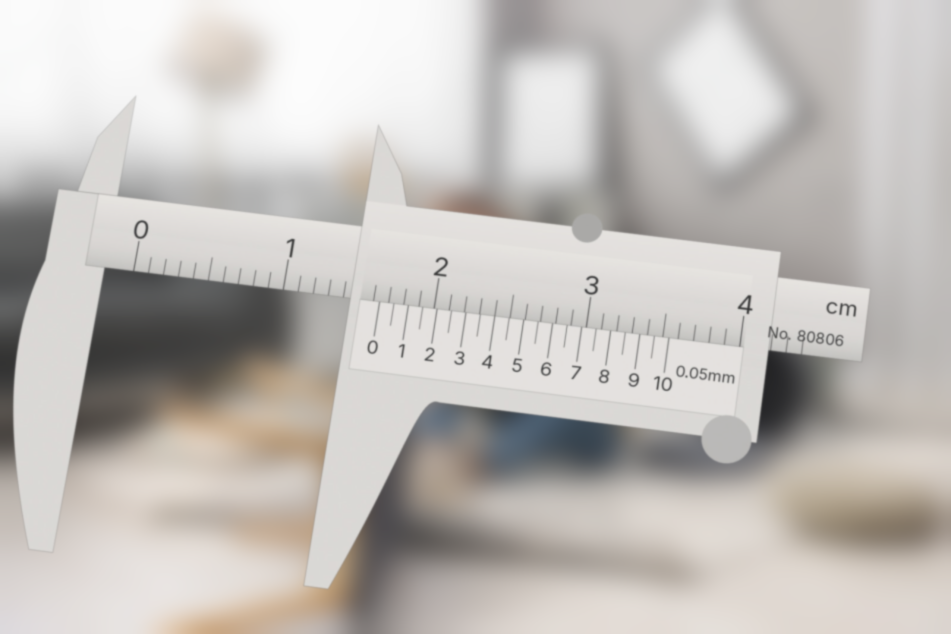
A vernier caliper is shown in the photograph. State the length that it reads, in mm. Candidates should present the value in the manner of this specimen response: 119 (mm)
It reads 16.4 (mm)
